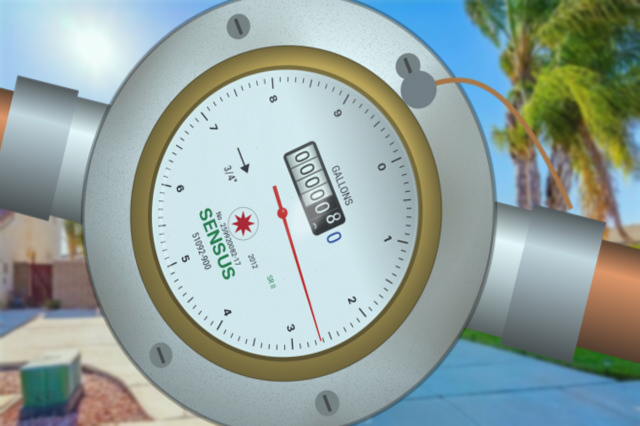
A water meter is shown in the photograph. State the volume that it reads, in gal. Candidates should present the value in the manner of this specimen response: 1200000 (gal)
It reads 82.6 (gal)
